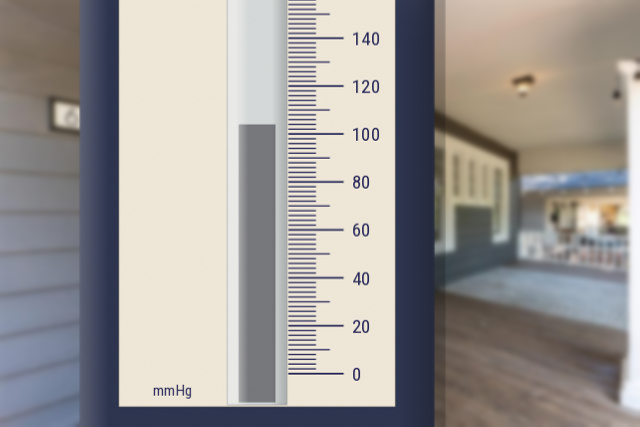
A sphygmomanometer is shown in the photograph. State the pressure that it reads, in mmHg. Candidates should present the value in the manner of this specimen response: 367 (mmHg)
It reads 104 (mmHg)
